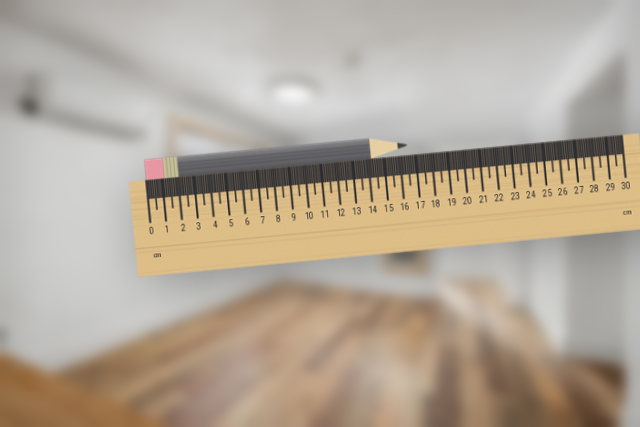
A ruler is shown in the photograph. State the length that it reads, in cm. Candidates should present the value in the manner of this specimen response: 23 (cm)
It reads 16.5 (cm)
